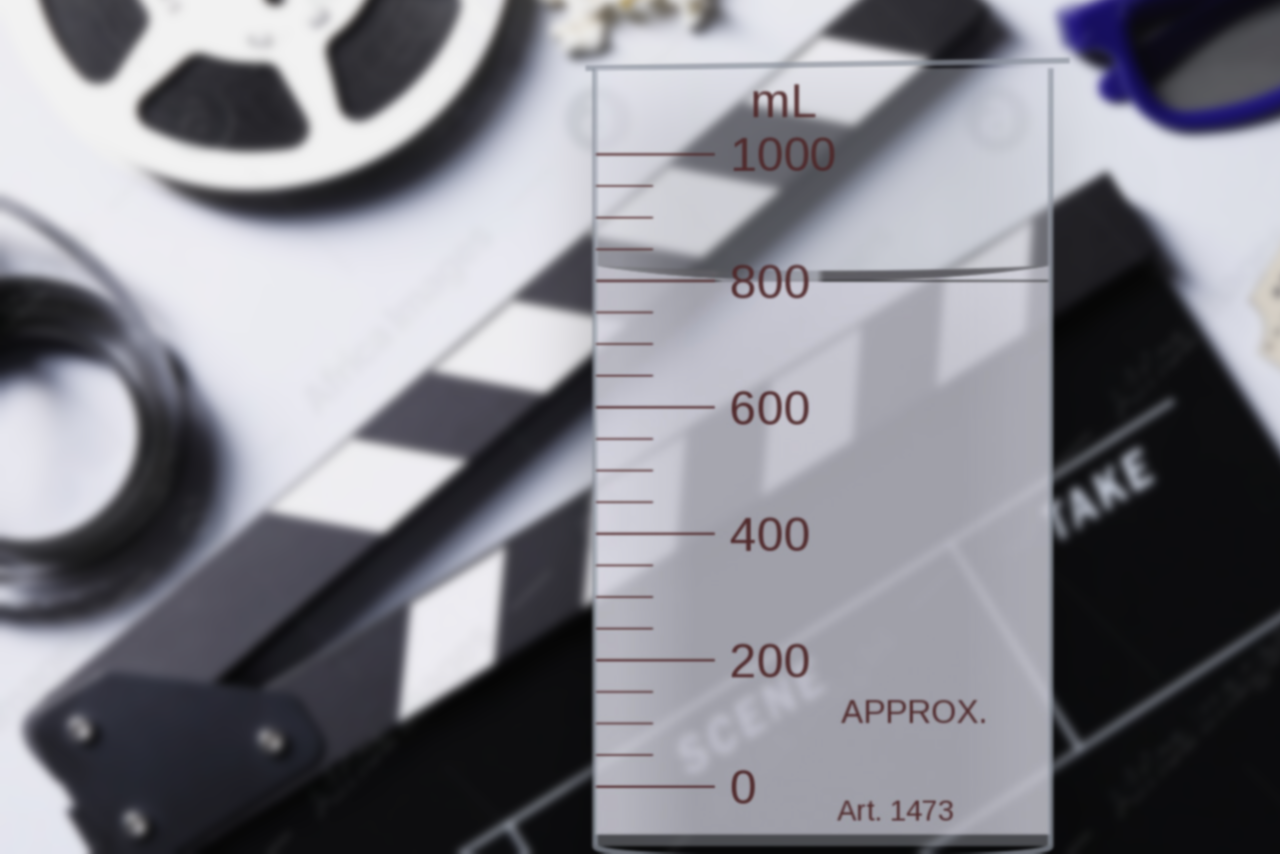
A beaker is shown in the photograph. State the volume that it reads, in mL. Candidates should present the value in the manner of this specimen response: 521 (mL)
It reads 800 (mL)
